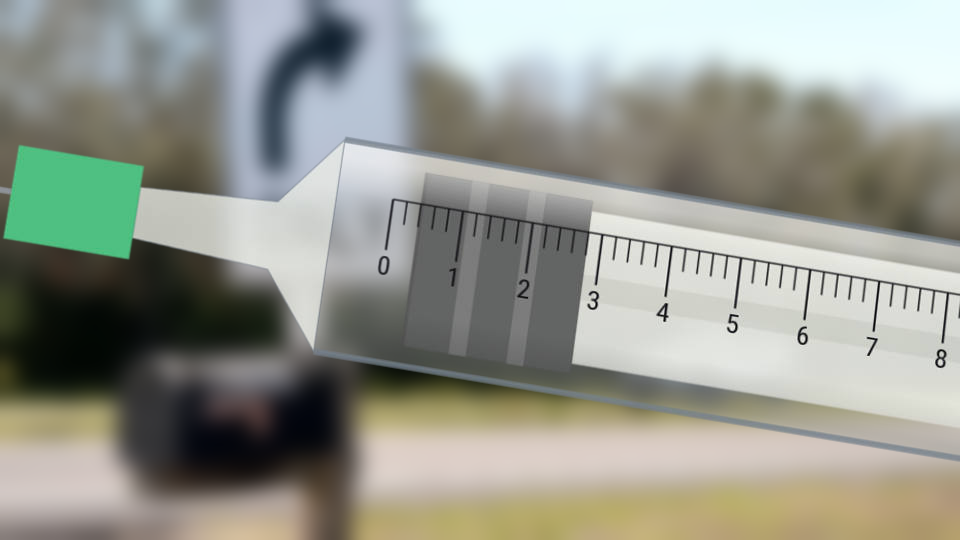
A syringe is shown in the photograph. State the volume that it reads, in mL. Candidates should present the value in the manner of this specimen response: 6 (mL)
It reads 0.4 (mL)
